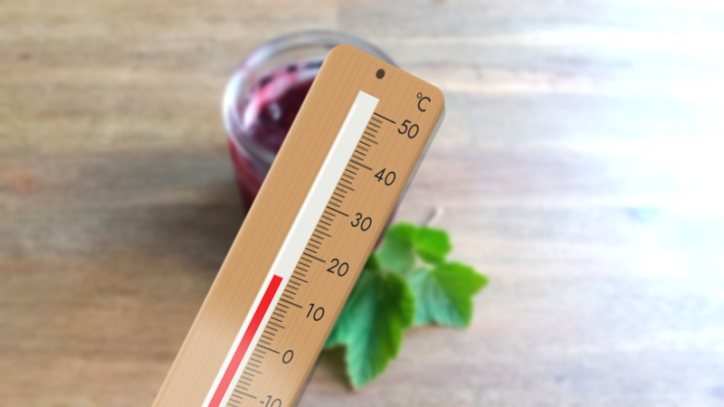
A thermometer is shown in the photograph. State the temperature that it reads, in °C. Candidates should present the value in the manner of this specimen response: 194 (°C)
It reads 14 (°C)
